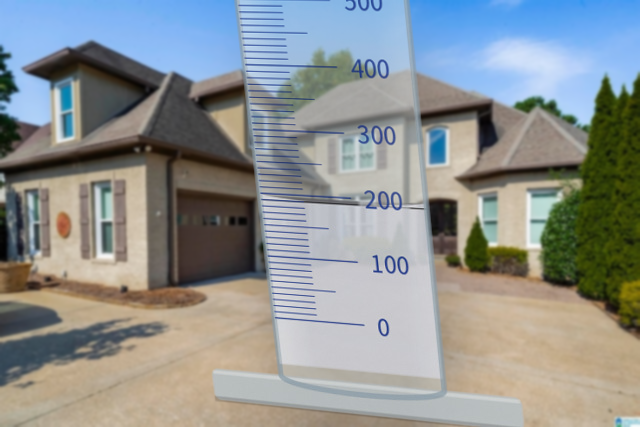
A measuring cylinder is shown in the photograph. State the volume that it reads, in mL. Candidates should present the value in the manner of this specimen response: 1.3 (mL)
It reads 190 (mL)
